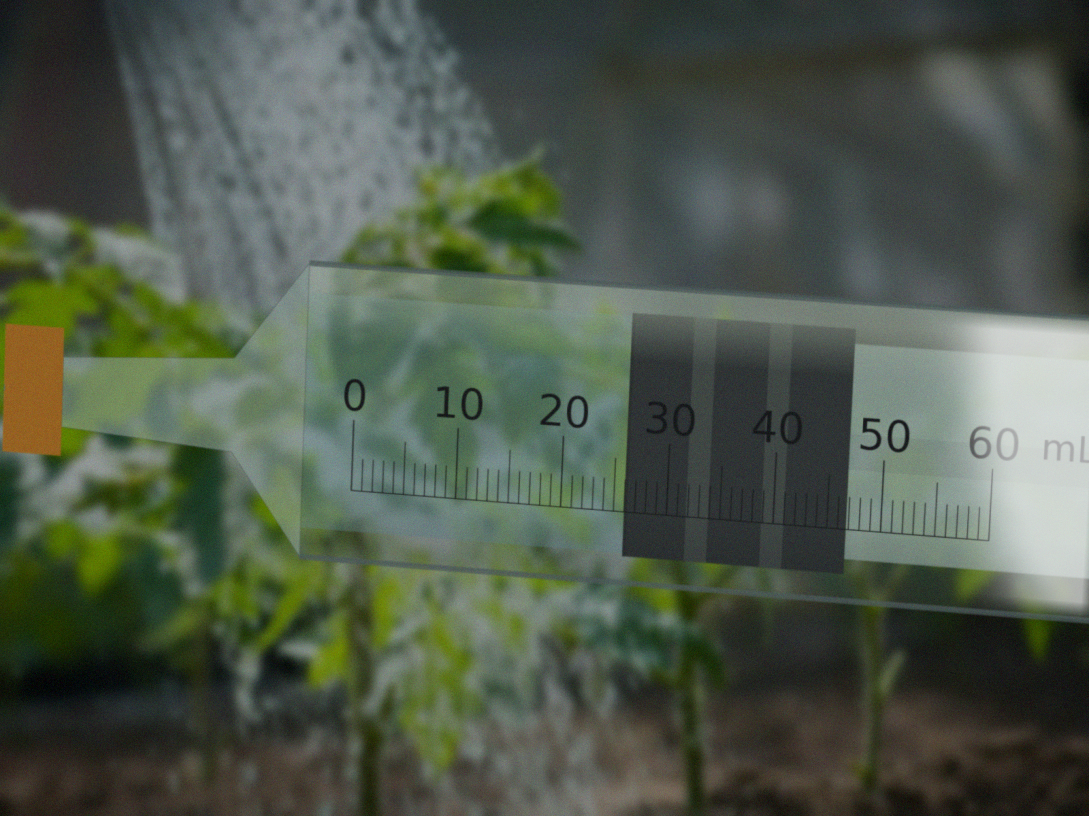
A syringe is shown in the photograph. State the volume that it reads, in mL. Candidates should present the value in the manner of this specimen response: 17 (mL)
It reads 26 (mL)
